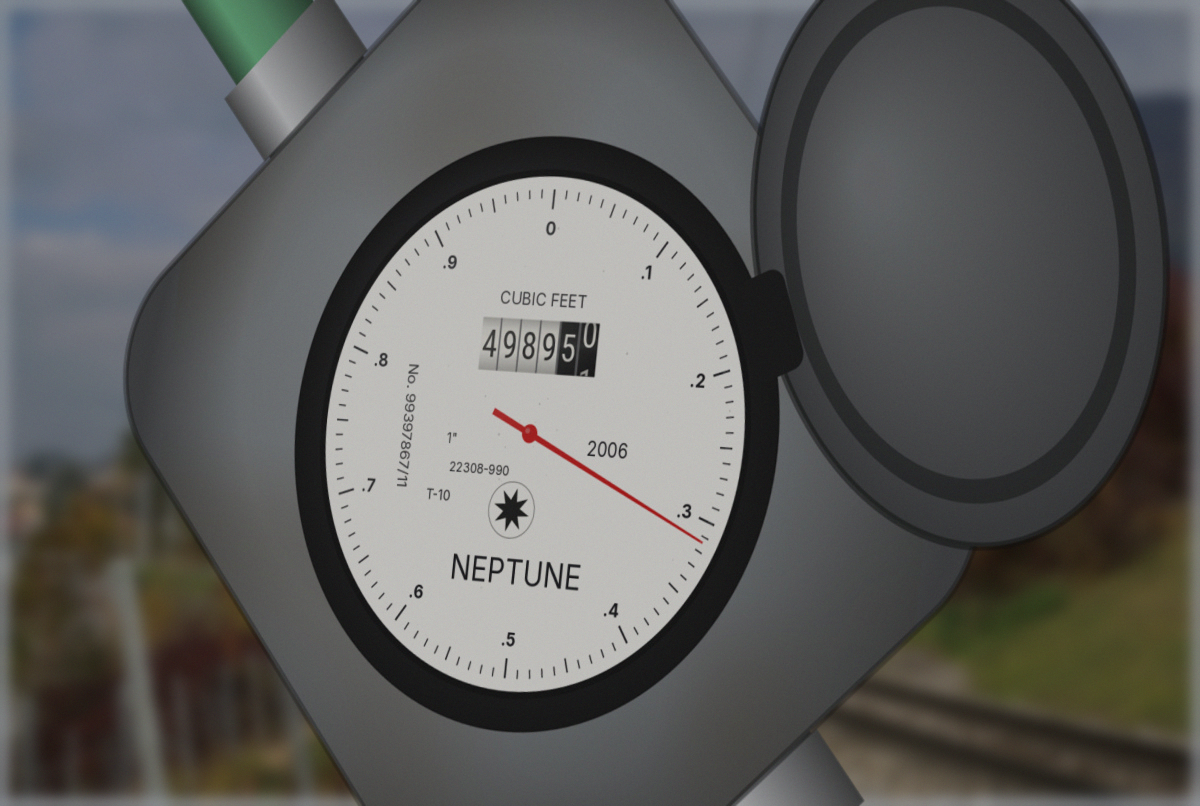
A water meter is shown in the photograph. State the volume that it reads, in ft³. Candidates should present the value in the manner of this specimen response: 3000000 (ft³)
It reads 498950.31 (ft³)
